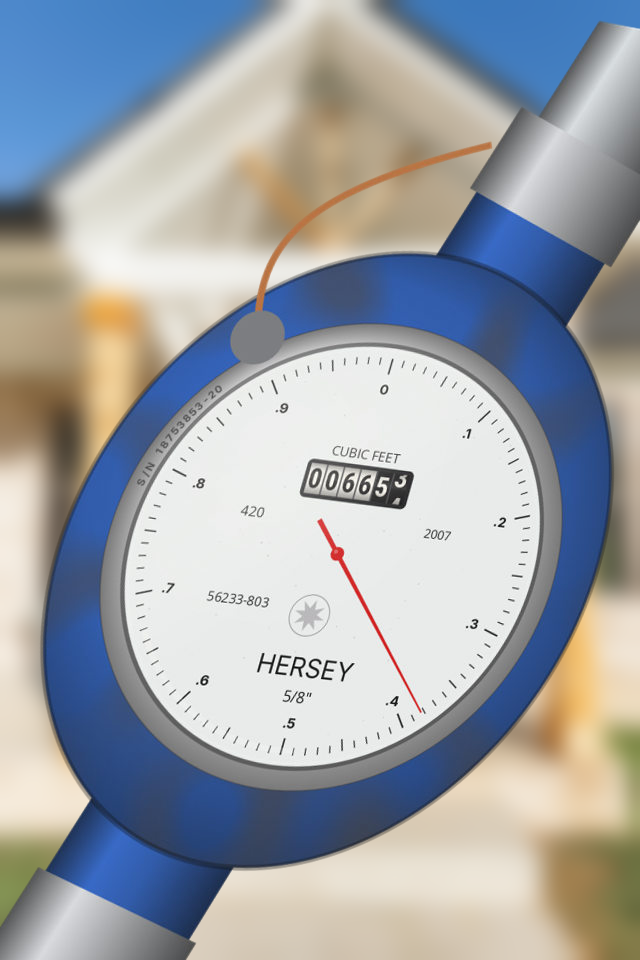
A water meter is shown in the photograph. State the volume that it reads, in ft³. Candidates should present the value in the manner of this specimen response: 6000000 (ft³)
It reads 6653.38 (ft³)
